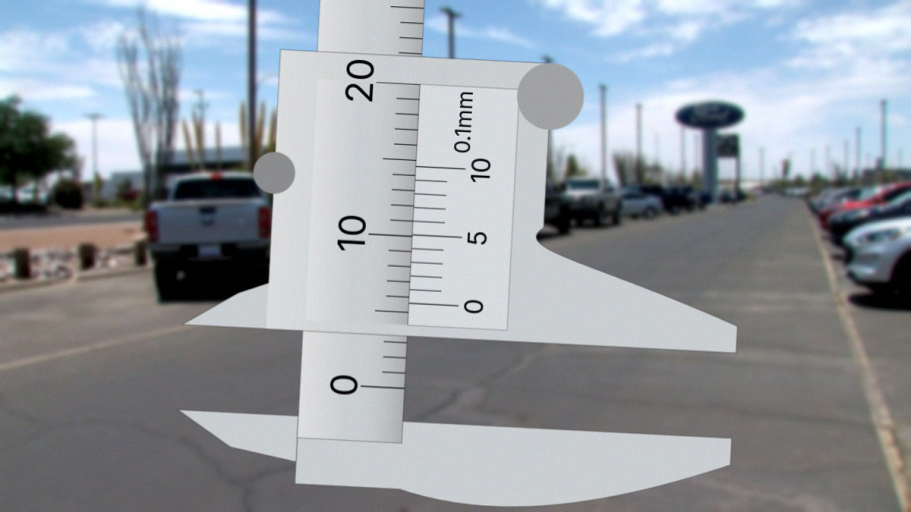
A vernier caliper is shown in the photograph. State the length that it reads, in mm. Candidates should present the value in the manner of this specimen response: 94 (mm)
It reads 5.6 (mm)
